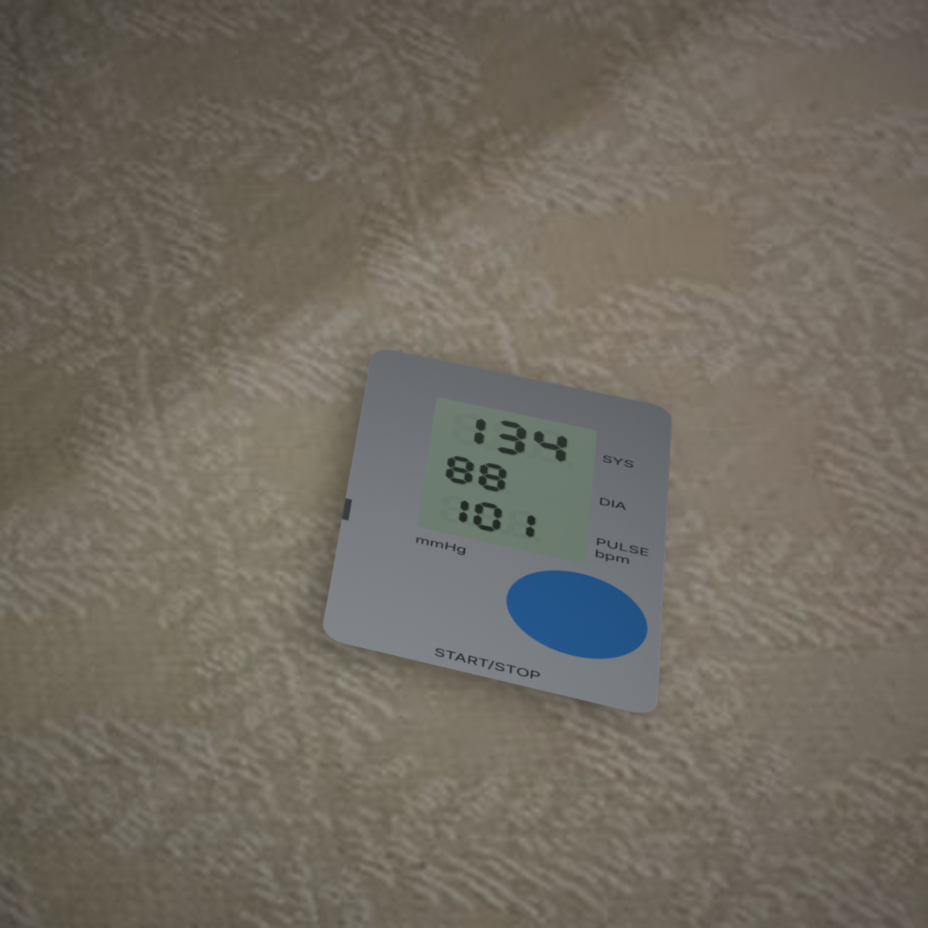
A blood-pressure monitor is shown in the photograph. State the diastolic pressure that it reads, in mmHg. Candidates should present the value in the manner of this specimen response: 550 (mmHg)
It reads 88 (mmHg)
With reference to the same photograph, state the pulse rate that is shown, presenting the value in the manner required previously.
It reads 101 (bpm)
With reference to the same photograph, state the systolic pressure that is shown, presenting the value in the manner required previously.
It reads 134 (mmHg)
